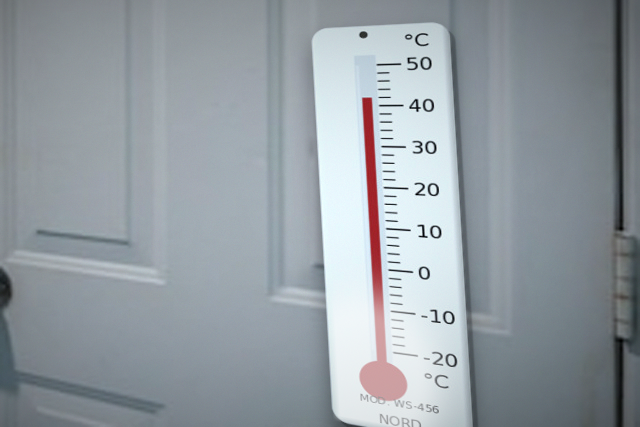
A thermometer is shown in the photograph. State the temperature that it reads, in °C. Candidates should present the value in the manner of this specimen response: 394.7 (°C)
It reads 42 (°C)
